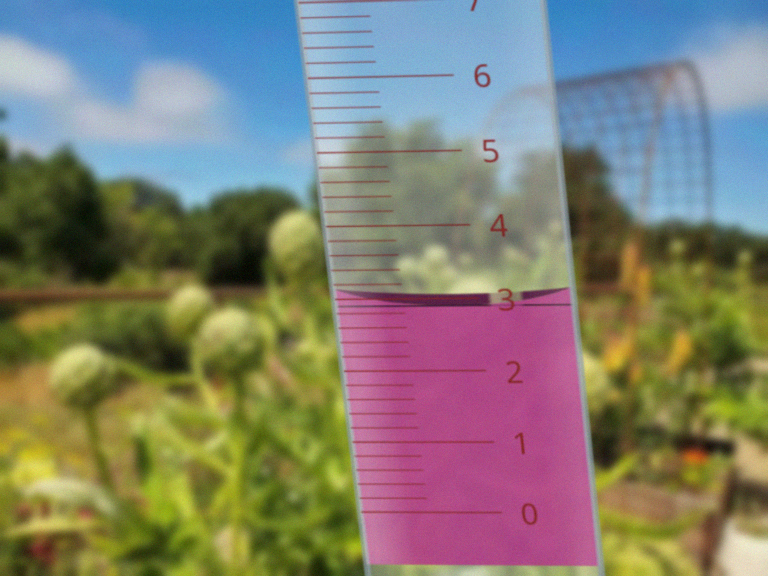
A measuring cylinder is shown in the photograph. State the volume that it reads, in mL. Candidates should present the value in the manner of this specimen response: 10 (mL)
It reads 2.9 (mL)
